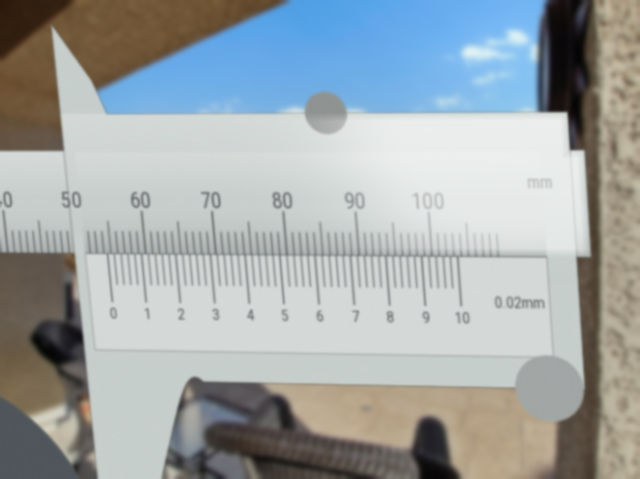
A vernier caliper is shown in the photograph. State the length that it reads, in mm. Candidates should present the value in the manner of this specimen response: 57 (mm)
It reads 54.5 (mm)
